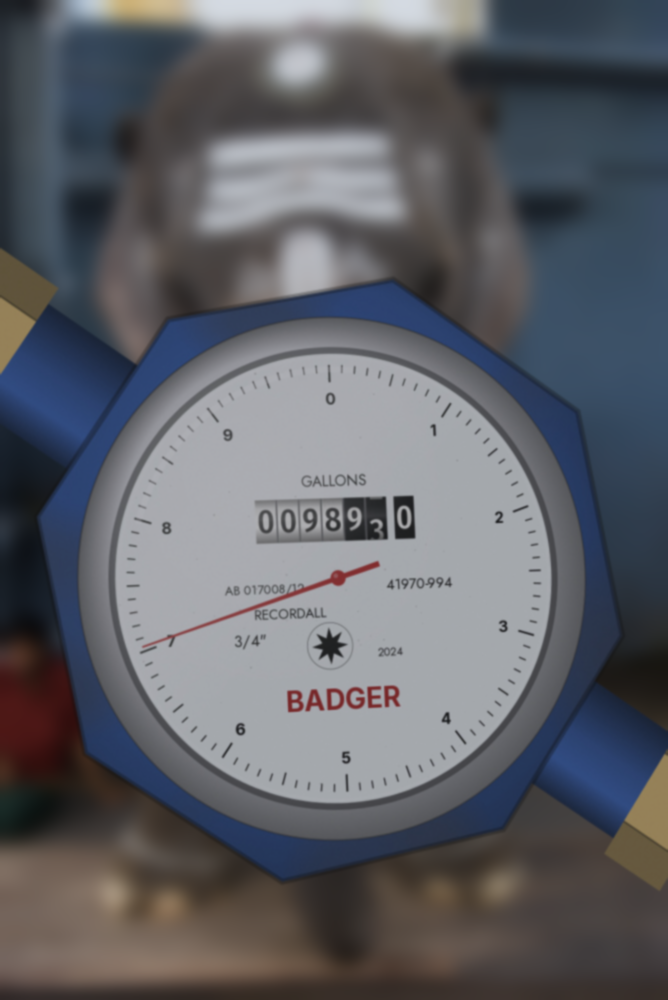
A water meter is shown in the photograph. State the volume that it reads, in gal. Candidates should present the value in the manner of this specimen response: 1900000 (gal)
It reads 98927.0 (gal)
